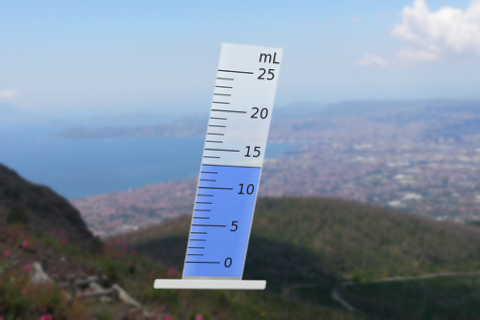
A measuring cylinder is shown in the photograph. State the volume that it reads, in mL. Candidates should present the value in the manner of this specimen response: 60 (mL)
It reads 13 (mL)
